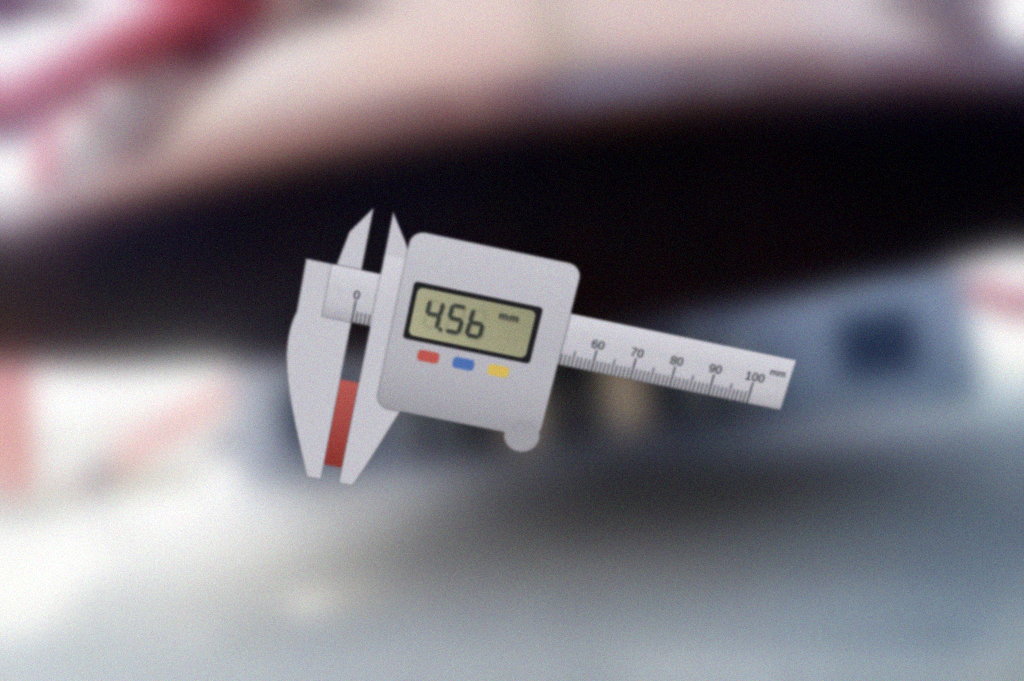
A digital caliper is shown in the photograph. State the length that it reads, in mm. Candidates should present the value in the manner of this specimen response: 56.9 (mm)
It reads 4.56 (mm)
